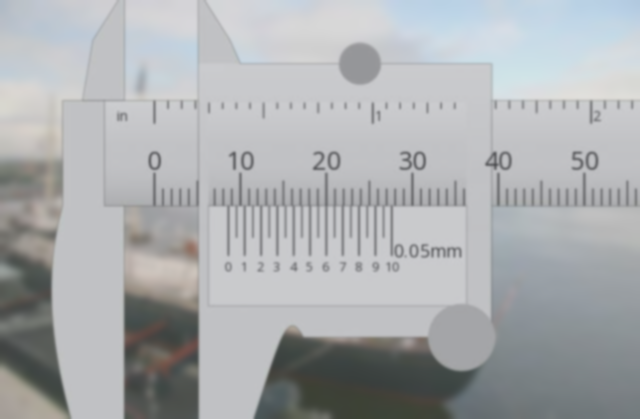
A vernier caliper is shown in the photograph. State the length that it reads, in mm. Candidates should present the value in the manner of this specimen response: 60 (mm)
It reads 8.6 (mm)
